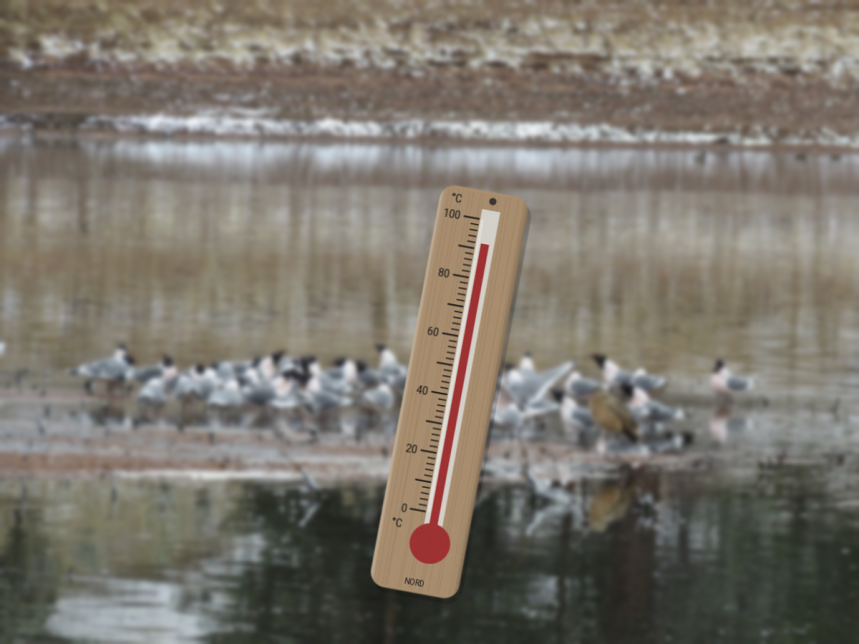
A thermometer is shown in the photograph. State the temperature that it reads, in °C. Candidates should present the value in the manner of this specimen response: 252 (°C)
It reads 92 (°C)
